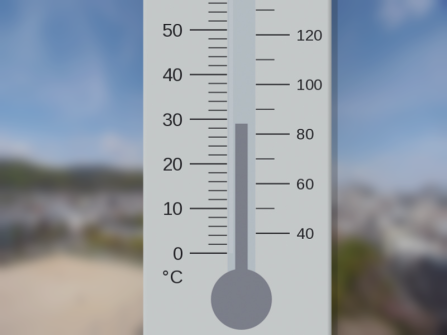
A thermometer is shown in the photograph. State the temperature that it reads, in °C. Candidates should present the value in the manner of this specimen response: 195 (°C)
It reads 29 (°C)
